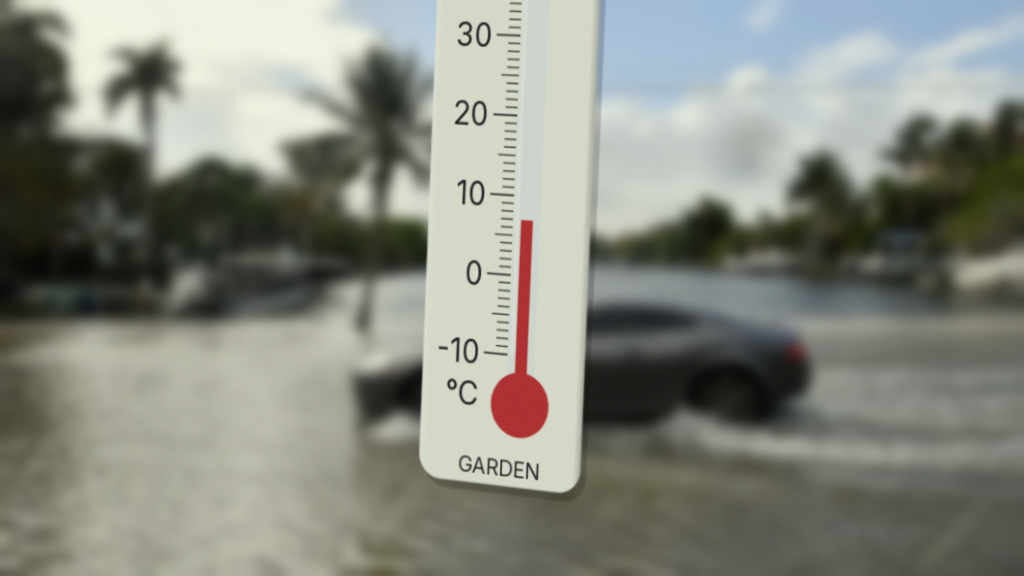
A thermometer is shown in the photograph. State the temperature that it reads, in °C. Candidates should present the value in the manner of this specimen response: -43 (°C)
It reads 7 (°C)
